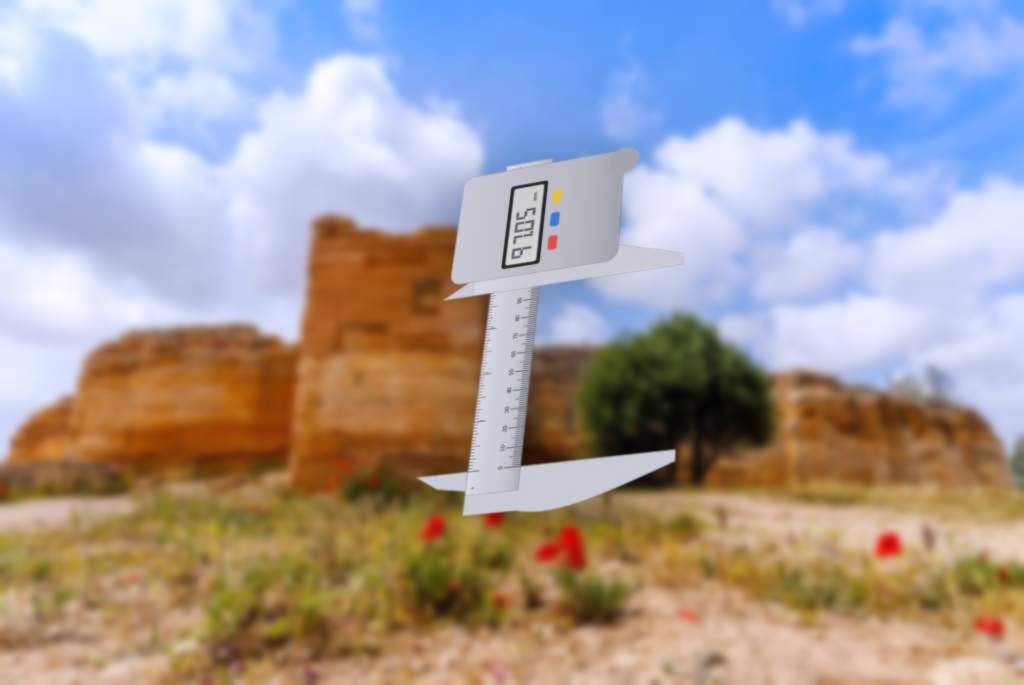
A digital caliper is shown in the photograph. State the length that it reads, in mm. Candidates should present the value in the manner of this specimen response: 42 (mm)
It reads 97.05 (mm)
